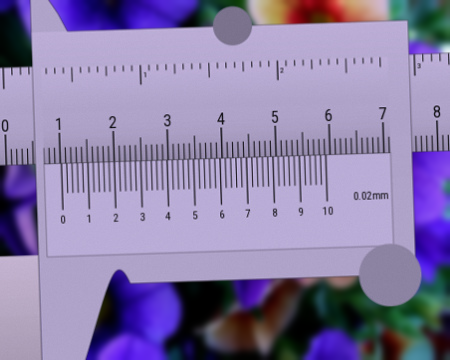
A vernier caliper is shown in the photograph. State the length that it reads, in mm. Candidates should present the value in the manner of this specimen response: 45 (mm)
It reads 10.2 (mm)
